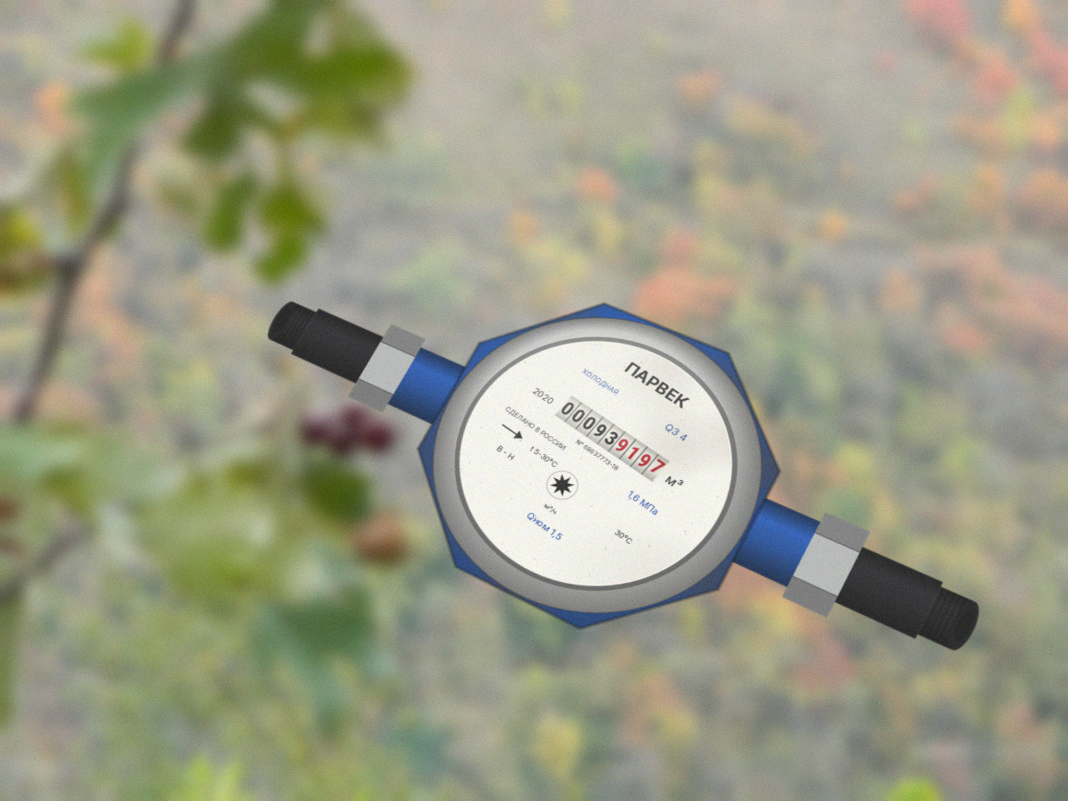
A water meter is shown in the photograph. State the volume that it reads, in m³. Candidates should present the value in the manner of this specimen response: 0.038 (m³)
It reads 93.9197 (m³)
